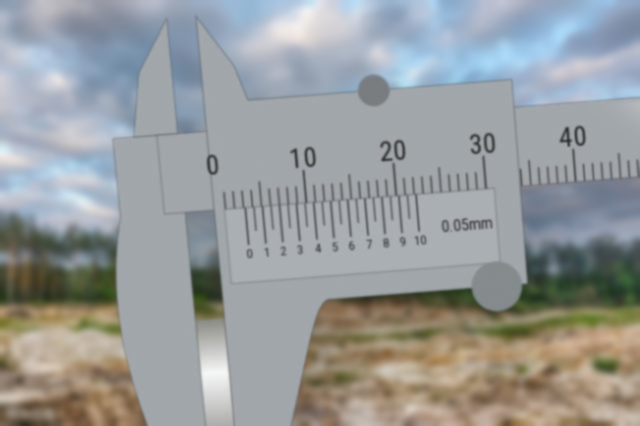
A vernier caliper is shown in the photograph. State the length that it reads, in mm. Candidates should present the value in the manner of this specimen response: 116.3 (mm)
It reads 3.2 (mm)
